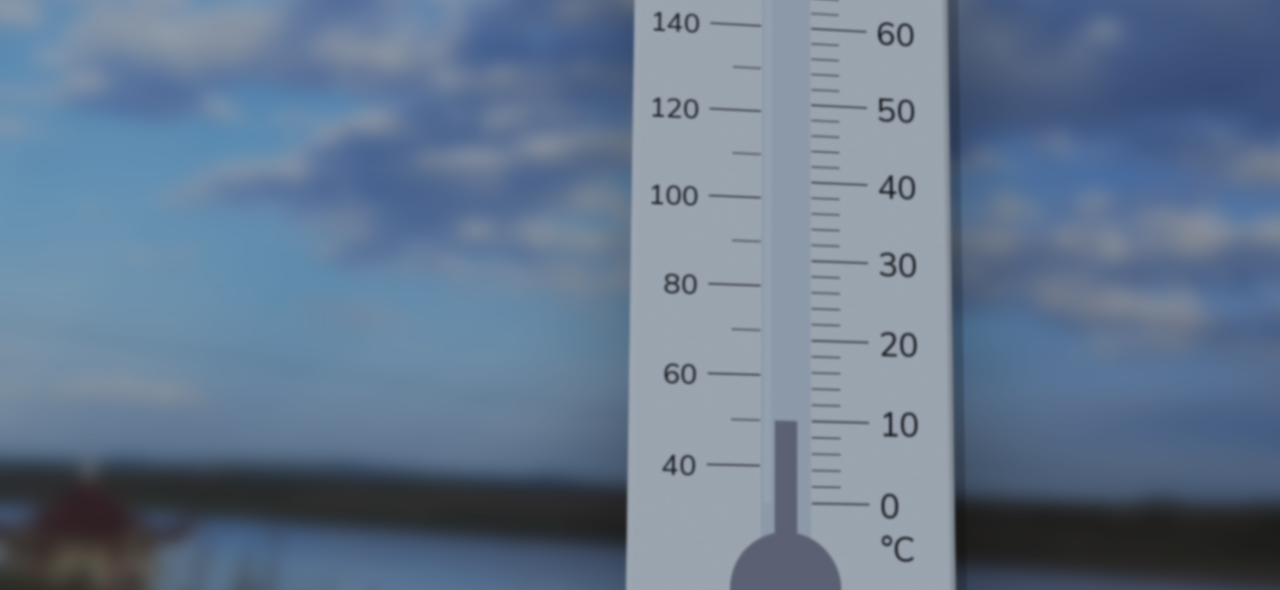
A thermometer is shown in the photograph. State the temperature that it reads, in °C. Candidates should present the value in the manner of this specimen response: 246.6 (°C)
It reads 10 (°C)
